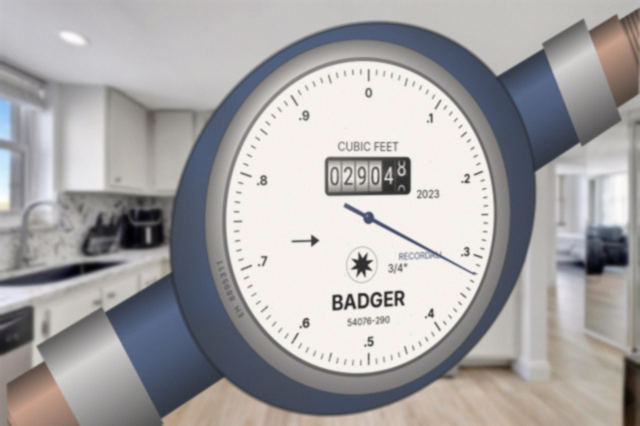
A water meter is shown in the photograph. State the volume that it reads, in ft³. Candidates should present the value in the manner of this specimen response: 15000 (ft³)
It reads 29048.32 (ft³)
